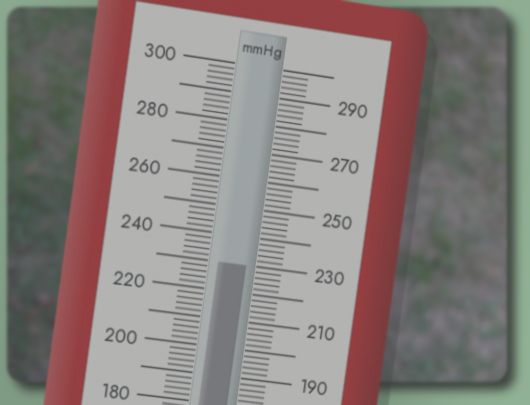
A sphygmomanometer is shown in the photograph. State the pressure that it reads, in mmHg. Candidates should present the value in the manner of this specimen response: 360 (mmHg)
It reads 230 (mmHg)
